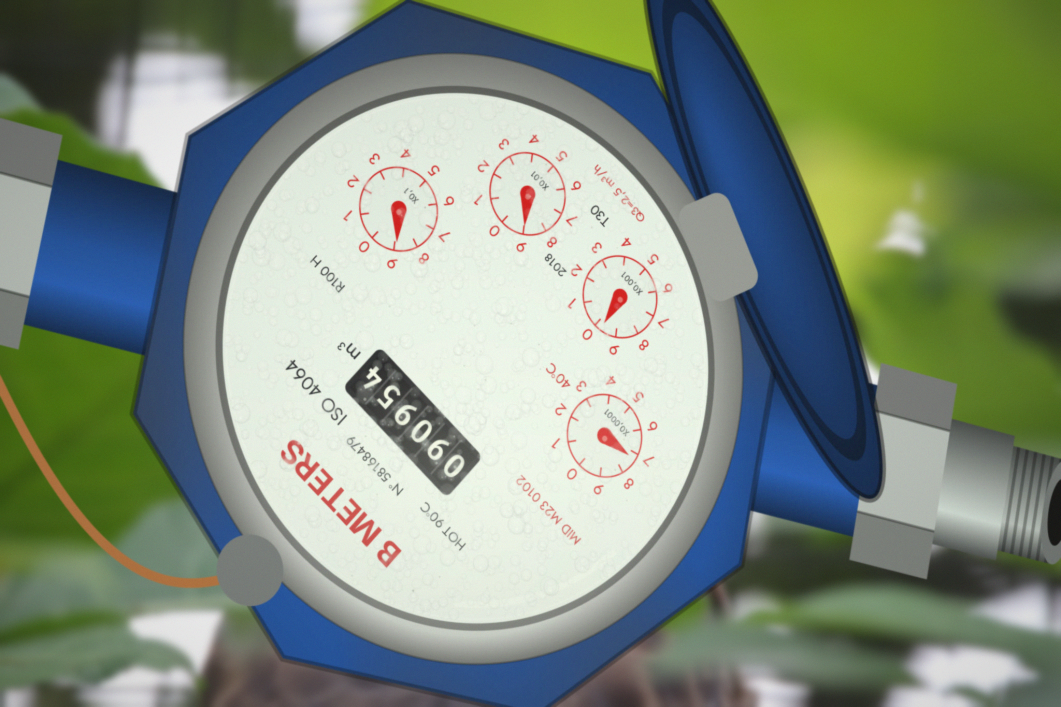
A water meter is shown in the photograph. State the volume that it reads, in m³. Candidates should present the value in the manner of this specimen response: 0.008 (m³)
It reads 90954.8897 (m³)
